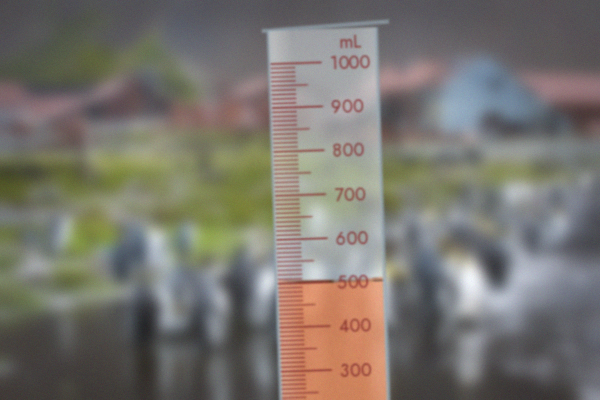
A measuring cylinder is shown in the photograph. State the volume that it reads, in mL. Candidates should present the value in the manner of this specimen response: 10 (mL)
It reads 500 (mL)
